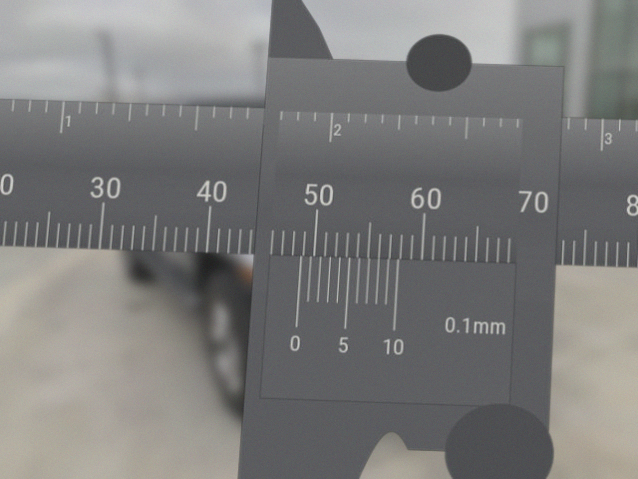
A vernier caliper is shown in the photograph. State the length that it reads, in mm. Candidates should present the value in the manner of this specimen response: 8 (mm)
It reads 48.8 (mm)
